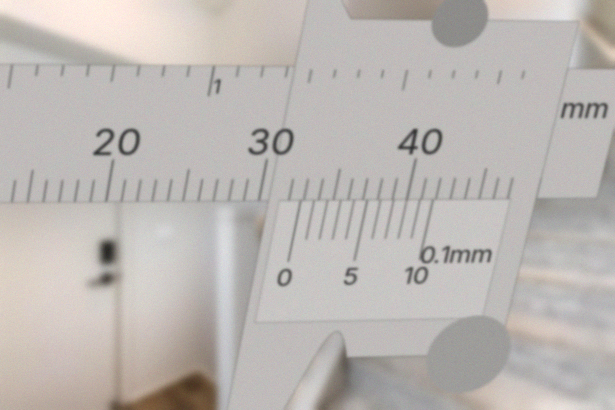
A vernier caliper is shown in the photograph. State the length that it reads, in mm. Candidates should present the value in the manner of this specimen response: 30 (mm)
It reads 32.8 (mm)
